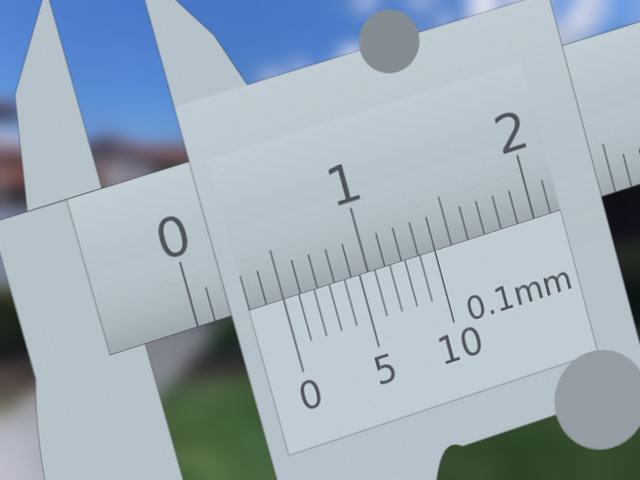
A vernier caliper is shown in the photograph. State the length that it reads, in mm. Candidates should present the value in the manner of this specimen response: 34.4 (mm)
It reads 5.0 (mm)
